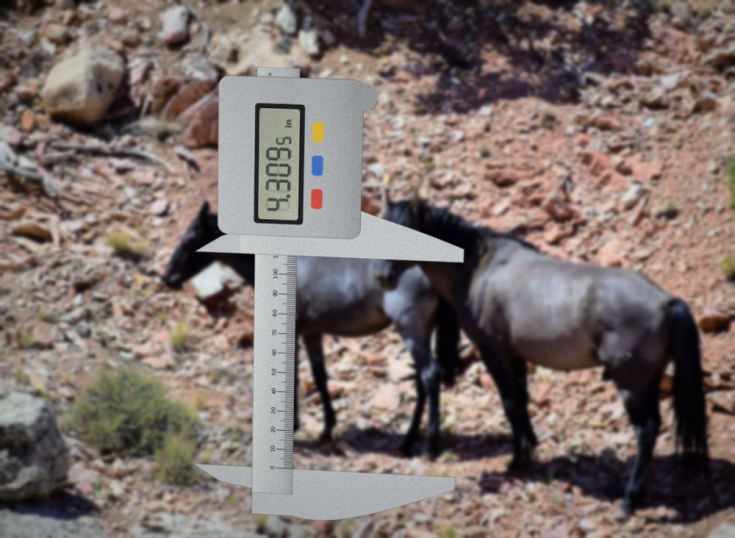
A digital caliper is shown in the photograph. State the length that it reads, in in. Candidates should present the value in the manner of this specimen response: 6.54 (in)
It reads 4.3095 (in)
